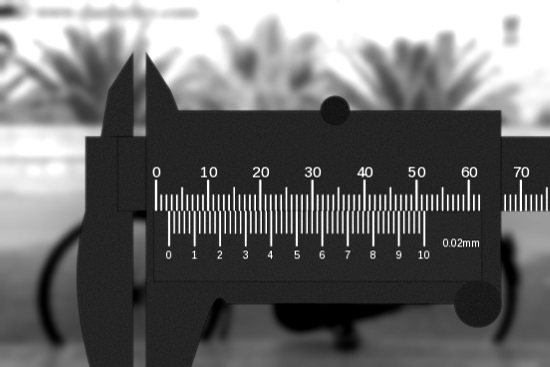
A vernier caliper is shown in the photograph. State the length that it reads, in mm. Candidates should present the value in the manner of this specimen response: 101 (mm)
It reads 2.5 (mm)
